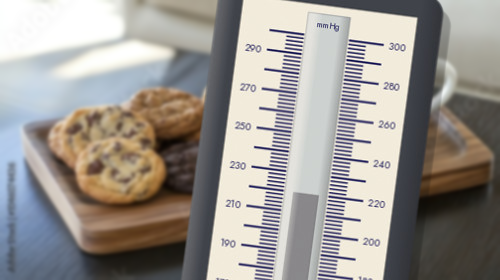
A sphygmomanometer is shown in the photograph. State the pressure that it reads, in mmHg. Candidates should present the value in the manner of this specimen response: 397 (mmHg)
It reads 220 (mmHg)
